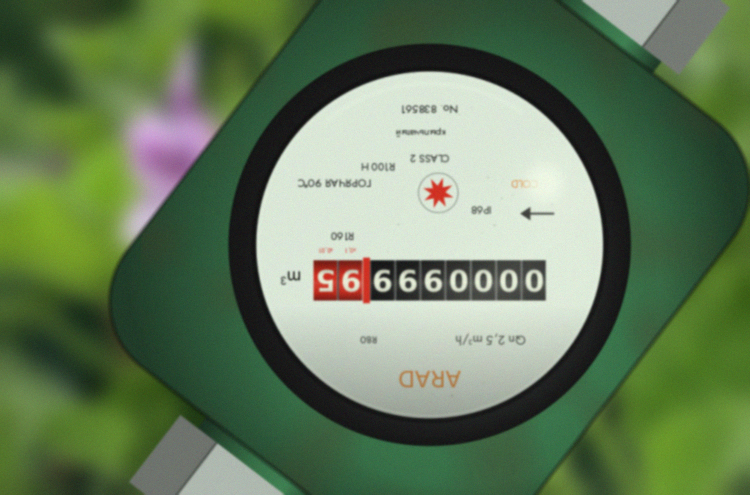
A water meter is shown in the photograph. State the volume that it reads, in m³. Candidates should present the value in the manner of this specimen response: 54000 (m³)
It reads 999.95 (m³)
